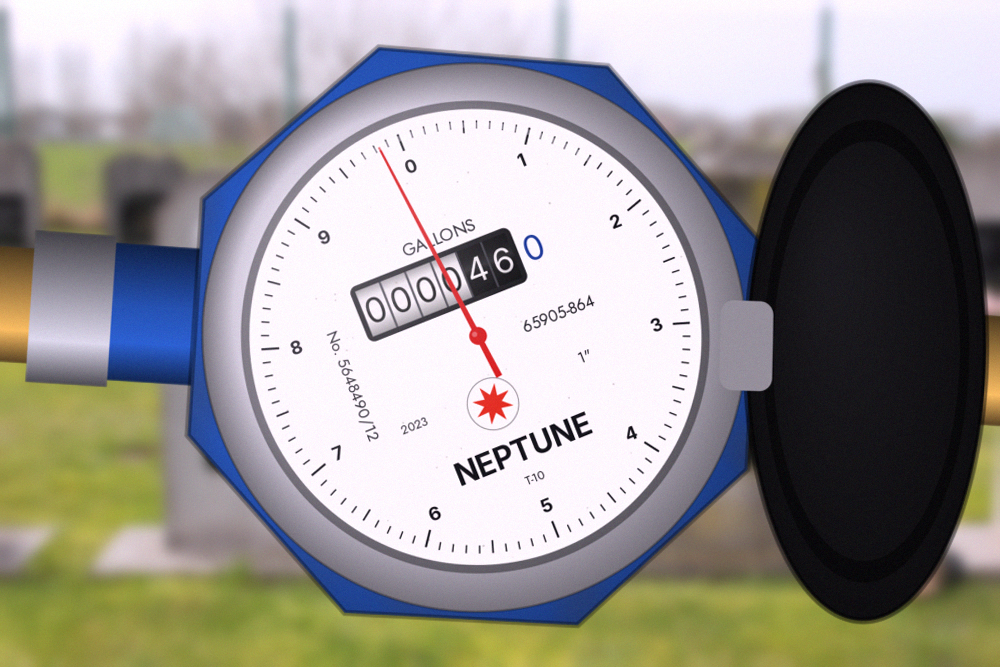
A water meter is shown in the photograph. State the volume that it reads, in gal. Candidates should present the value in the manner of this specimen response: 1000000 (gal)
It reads 459.8 (gal)
